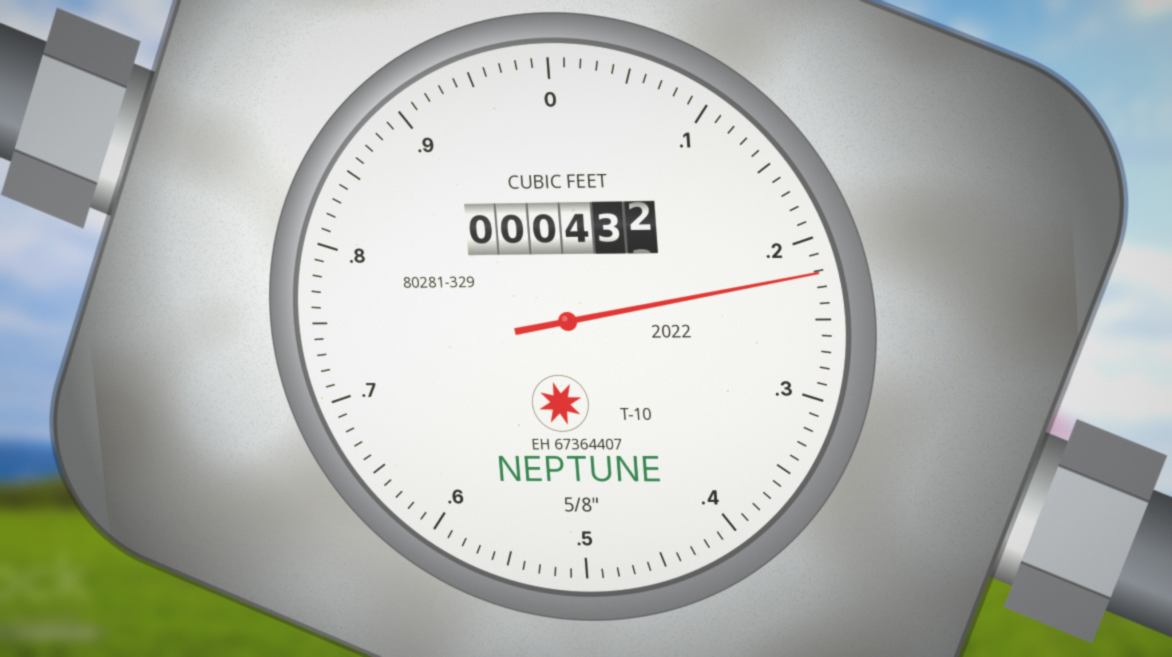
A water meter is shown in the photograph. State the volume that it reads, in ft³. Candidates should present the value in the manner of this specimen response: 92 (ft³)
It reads 432.22 (ft³)
